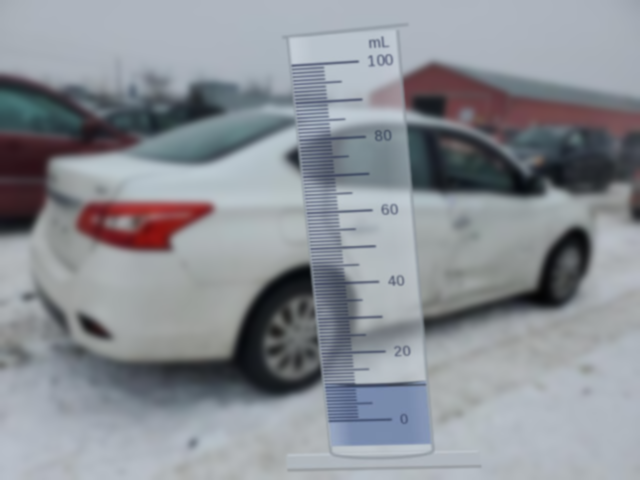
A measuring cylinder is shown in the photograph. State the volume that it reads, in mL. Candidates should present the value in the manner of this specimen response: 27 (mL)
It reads 10 (mL)
